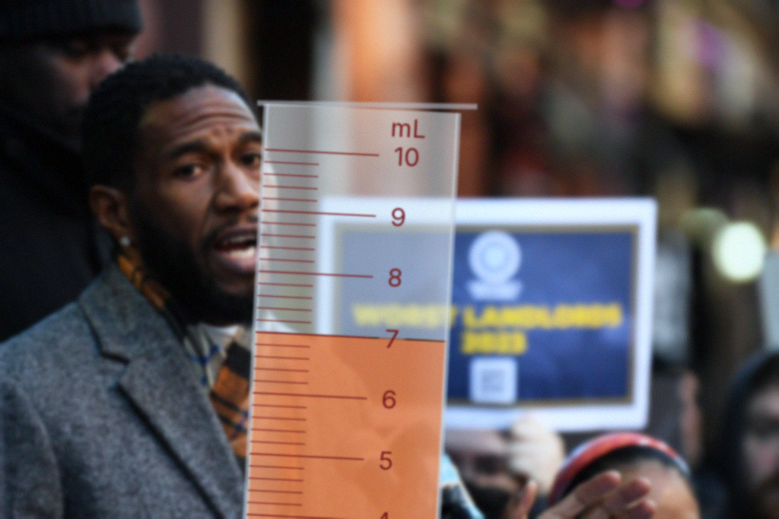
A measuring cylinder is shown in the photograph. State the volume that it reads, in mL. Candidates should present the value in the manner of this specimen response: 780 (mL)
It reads 7 (mL)
